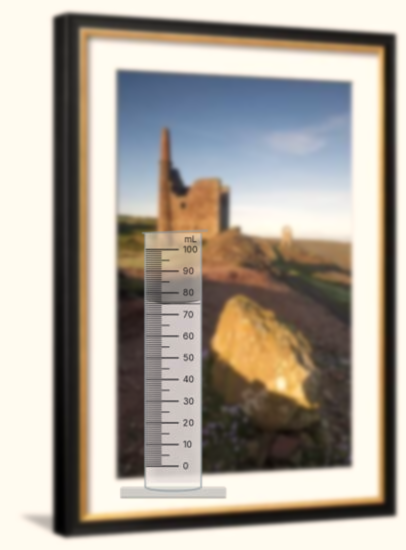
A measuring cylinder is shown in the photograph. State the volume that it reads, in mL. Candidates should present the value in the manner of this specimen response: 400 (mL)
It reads 75 (mL)
